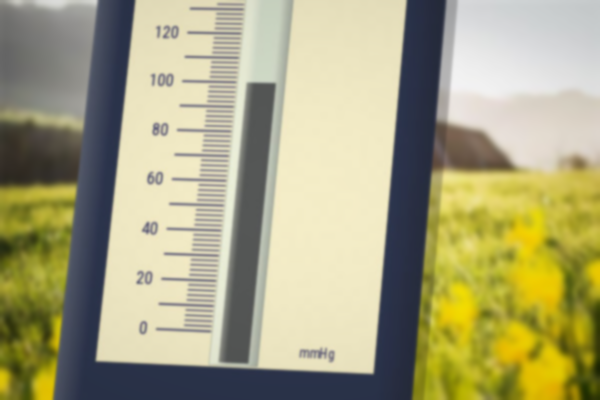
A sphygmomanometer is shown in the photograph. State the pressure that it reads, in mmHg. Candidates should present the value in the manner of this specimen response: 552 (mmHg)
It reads 100 (mmHg)
